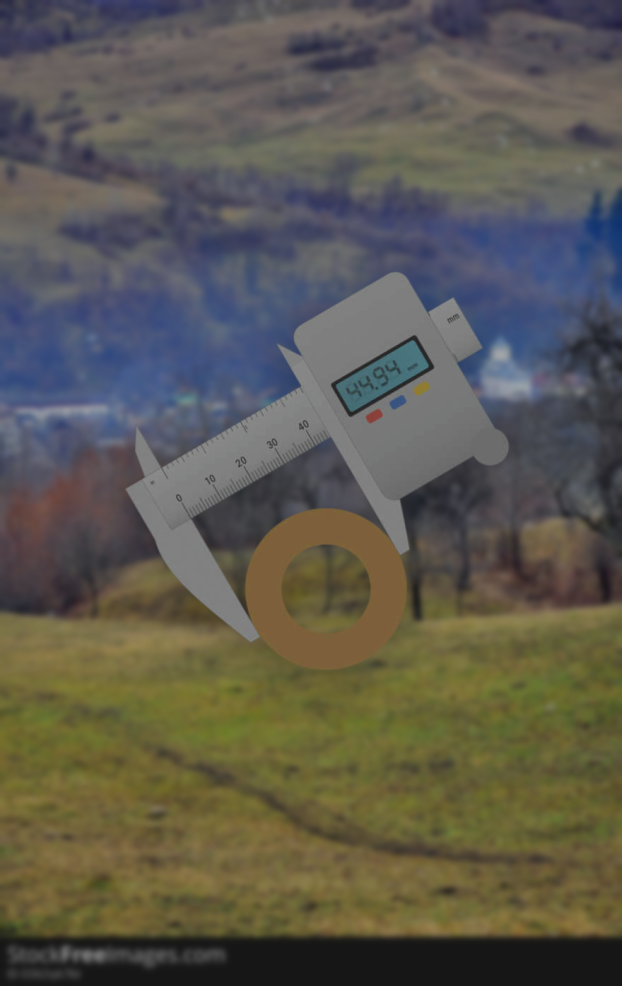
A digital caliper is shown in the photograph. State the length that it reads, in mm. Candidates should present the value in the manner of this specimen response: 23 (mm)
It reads 44.94 (mm)
